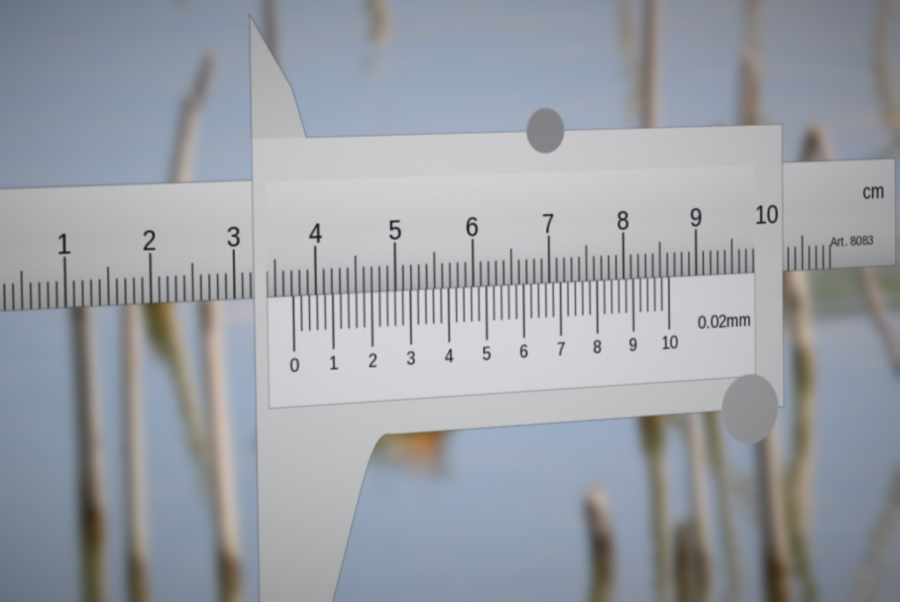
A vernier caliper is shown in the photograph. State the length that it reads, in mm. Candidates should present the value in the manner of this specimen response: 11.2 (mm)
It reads 37.2 (mm)
